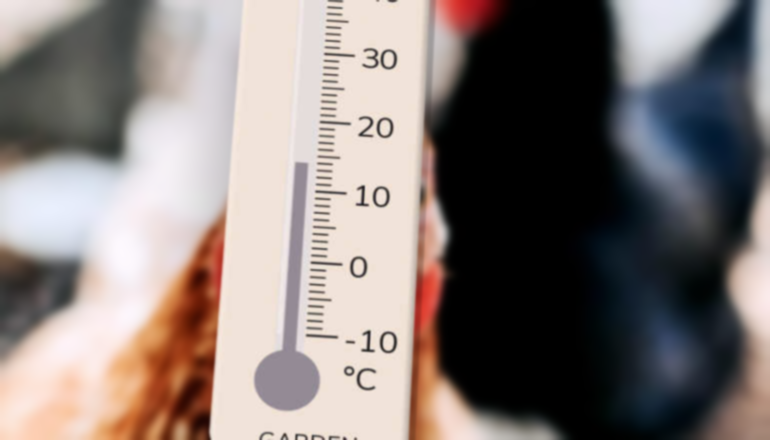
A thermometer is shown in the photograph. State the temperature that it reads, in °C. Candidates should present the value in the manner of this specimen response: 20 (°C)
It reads 14 (°C)
